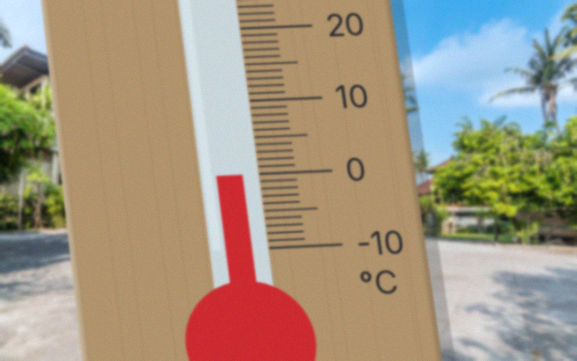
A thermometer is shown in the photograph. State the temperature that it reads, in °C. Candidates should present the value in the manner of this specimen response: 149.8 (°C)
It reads 0 (°C)
